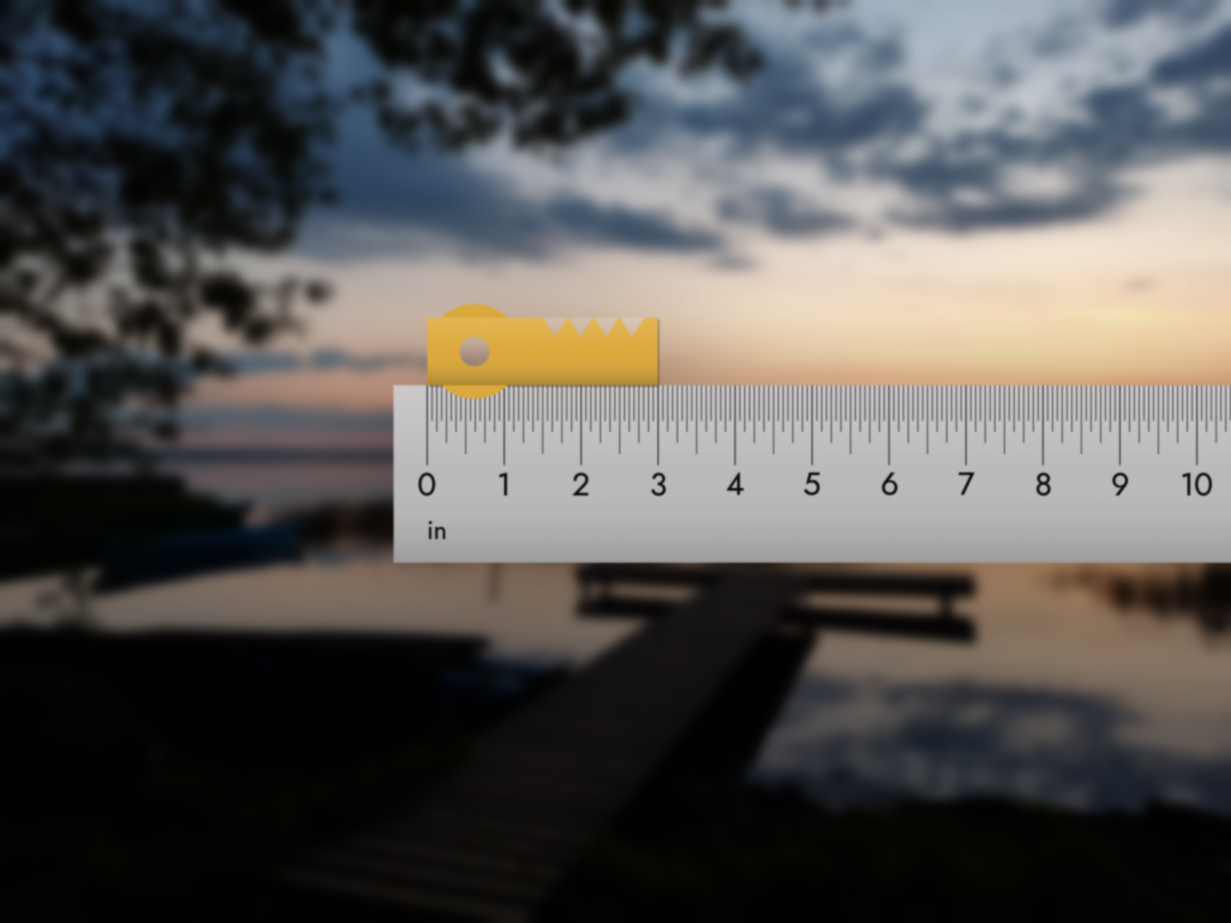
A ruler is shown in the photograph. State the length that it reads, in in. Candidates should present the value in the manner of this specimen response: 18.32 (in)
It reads 3 (in)
